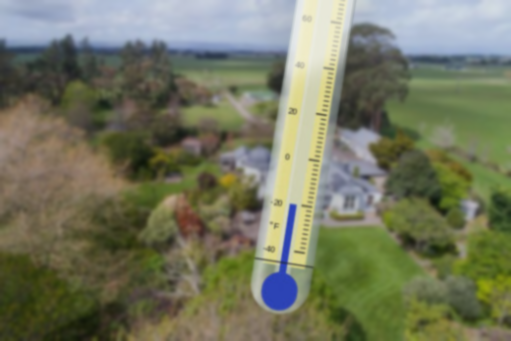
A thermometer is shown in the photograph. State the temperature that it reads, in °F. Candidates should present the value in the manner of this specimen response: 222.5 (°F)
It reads -20 (°F)
